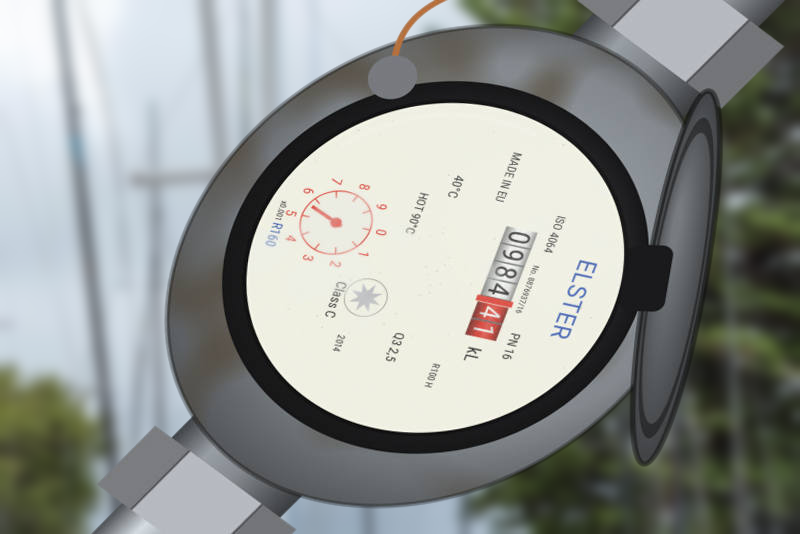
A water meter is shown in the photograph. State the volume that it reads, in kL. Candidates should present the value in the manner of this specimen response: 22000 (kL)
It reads 984.415 (kL)
